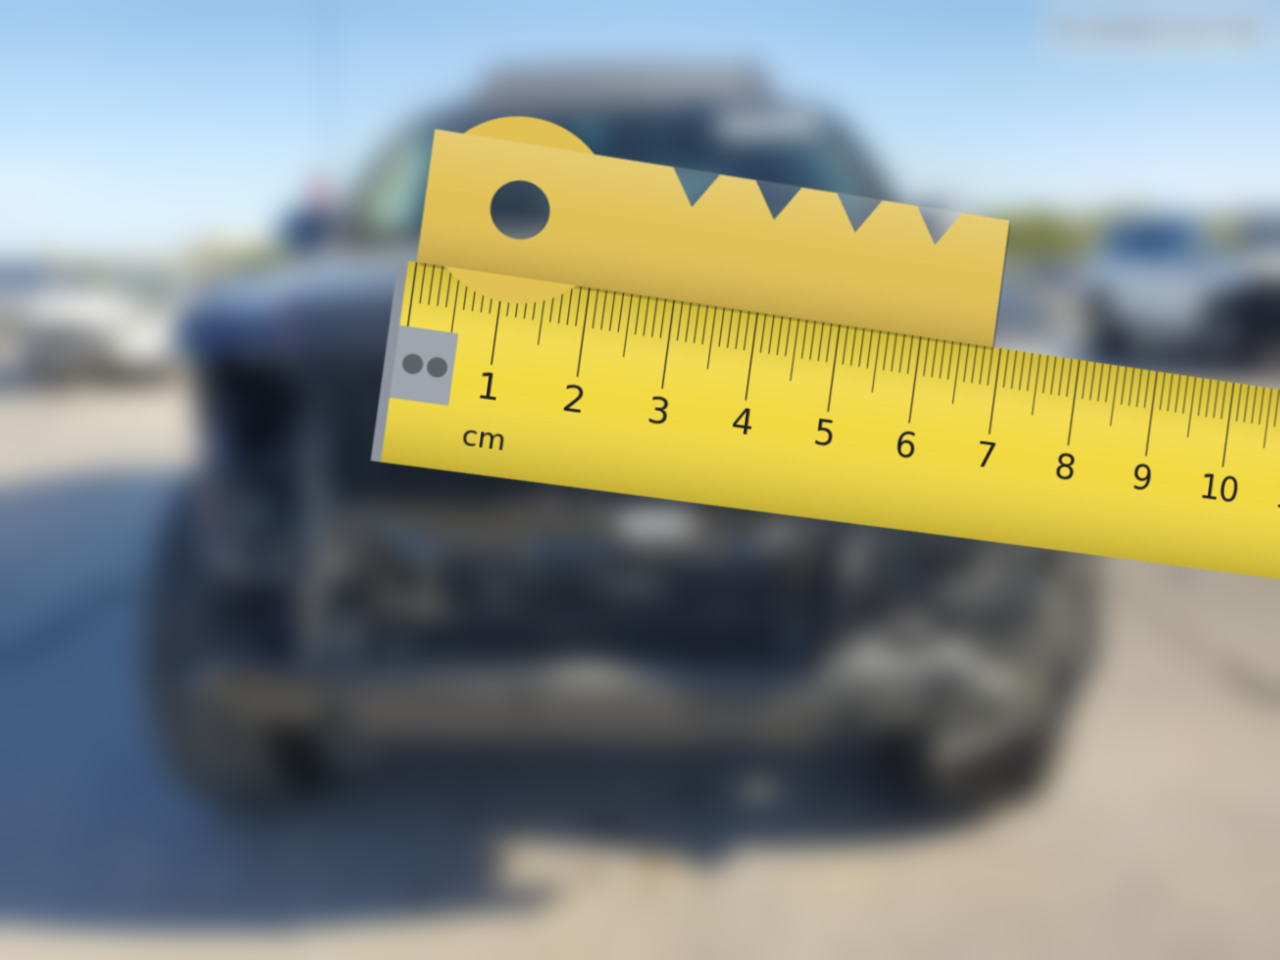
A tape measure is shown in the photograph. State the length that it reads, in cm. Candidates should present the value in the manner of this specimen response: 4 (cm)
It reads 6.9 (cm)
